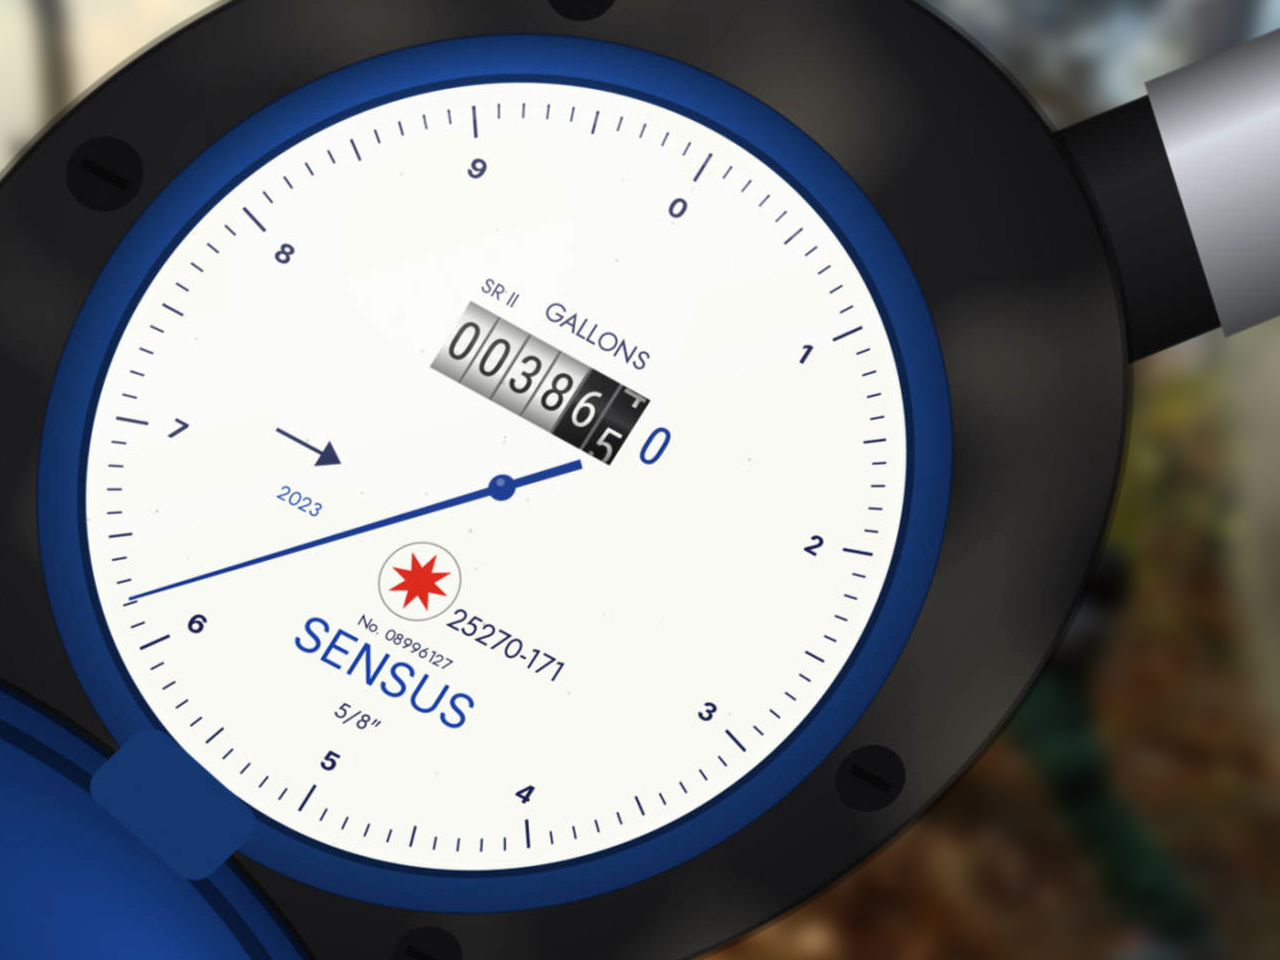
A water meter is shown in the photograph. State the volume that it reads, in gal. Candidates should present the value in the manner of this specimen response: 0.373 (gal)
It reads 38646.2 (gal)
